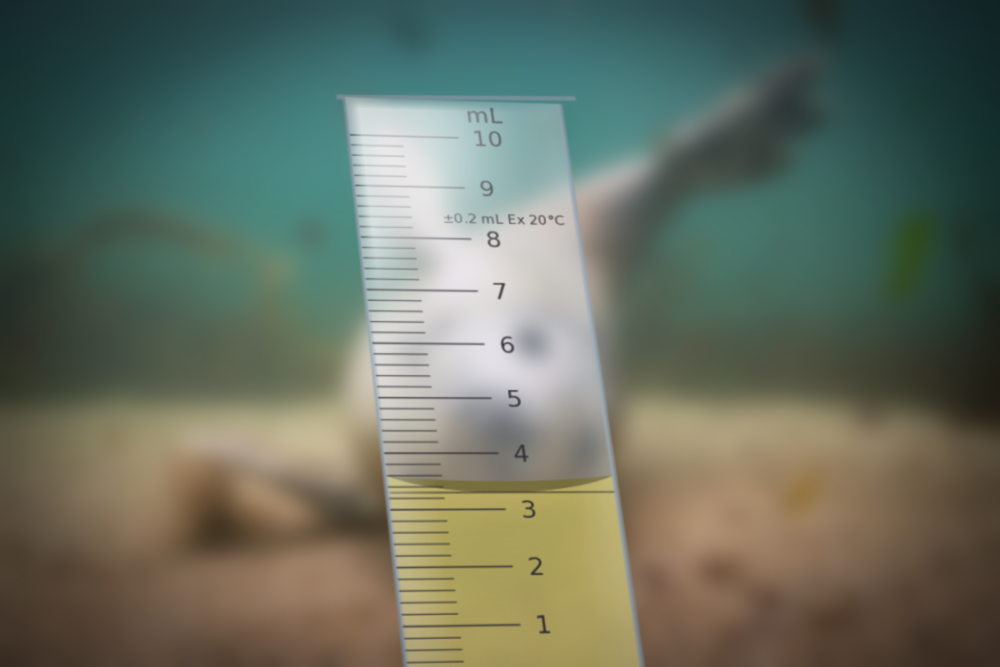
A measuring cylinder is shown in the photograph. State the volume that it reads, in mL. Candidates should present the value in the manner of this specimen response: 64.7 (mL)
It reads 3.3 (mL)
